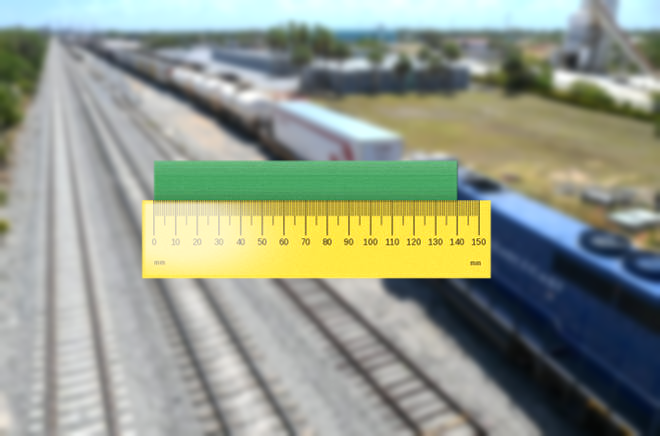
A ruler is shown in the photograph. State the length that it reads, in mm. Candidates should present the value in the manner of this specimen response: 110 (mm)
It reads 140 (mm)
